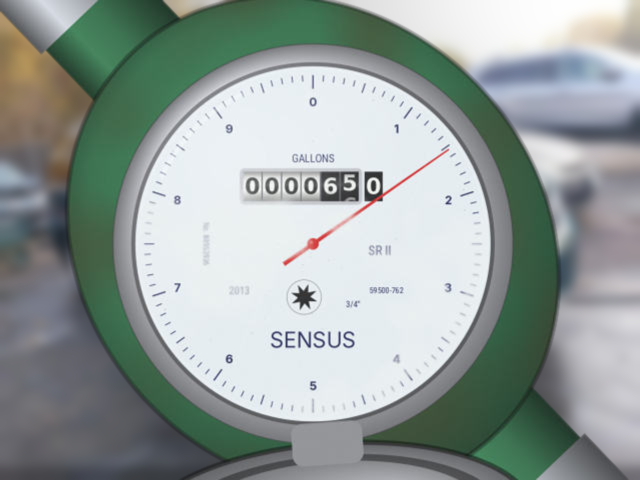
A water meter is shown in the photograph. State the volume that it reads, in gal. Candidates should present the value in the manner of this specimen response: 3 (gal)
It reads 651.5 (gal)
